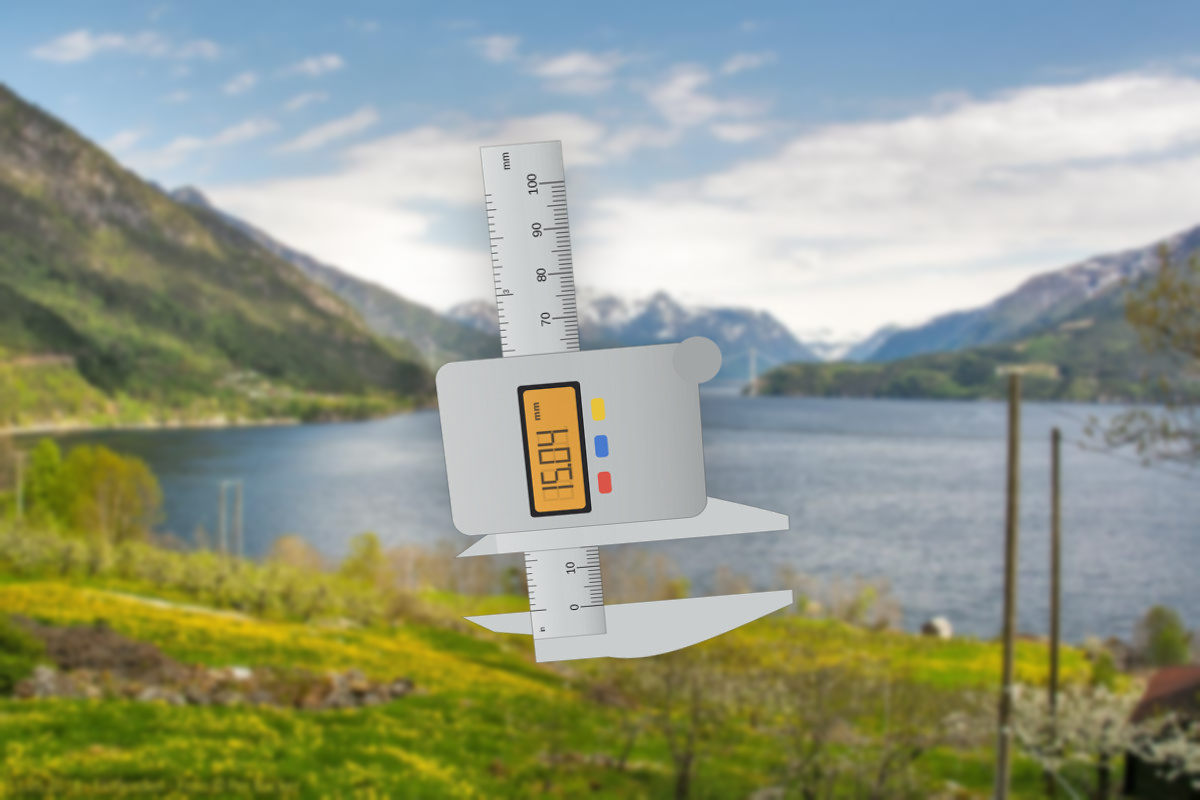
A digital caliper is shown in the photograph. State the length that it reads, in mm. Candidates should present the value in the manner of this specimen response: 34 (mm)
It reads 15.04 (mm)
